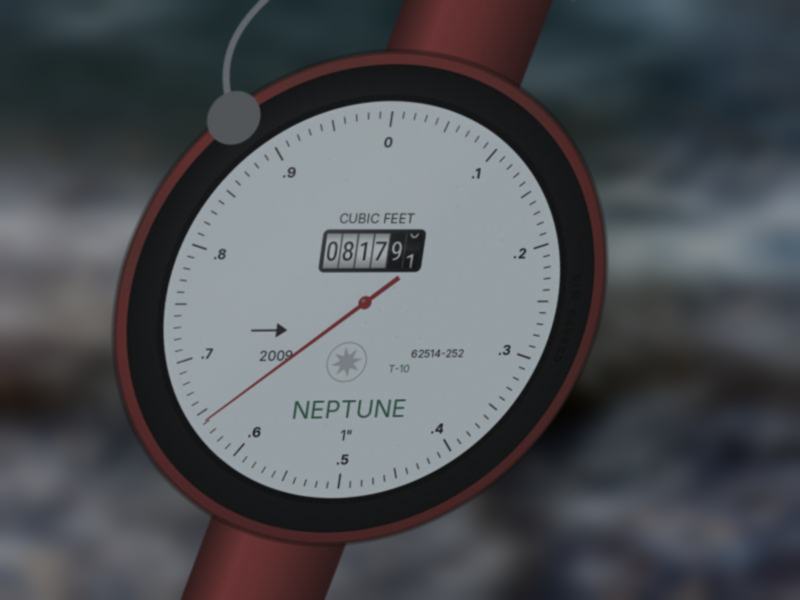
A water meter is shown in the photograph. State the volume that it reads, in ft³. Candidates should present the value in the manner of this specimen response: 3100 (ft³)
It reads 81790.64 (ft³)
